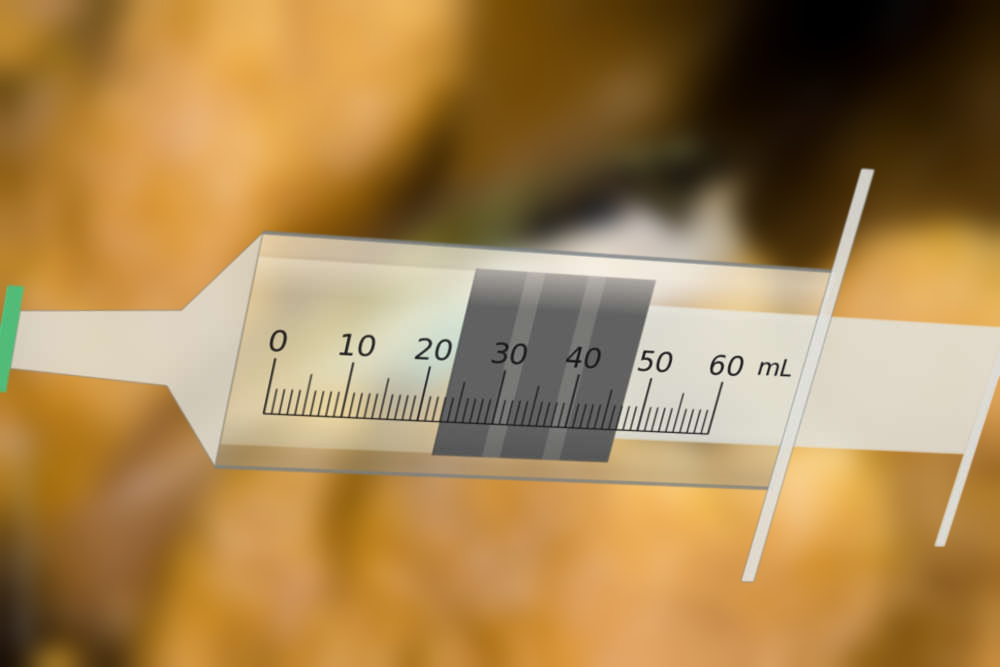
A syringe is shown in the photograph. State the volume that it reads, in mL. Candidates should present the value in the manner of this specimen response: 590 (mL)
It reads 23 (mL)
